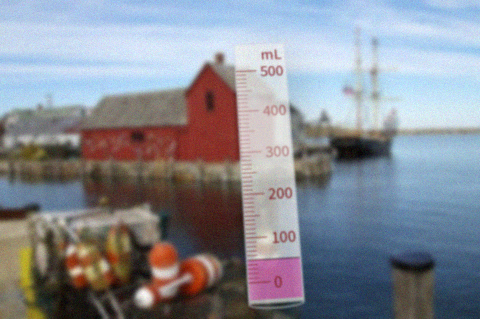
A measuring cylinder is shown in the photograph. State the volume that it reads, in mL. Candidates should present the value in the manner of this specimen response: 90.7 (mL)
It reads 50 (mL)
